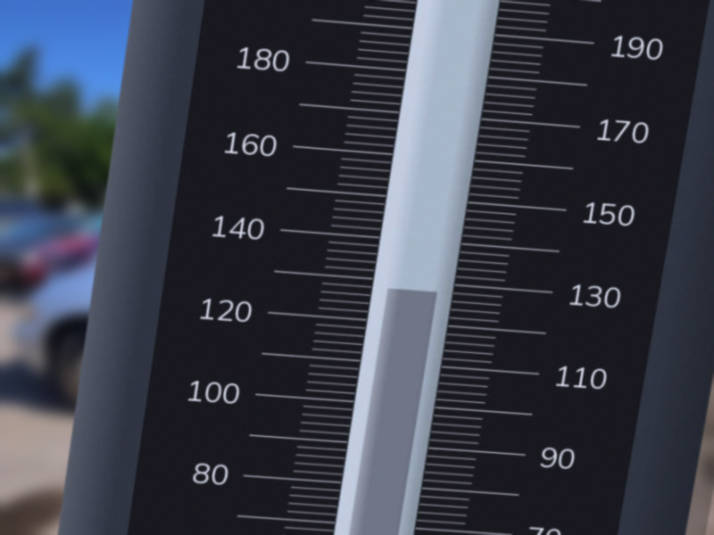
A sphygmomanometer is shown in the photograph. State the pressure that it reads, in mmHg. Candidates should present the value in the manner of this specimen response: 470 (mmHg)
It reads 128 (mmHg)
